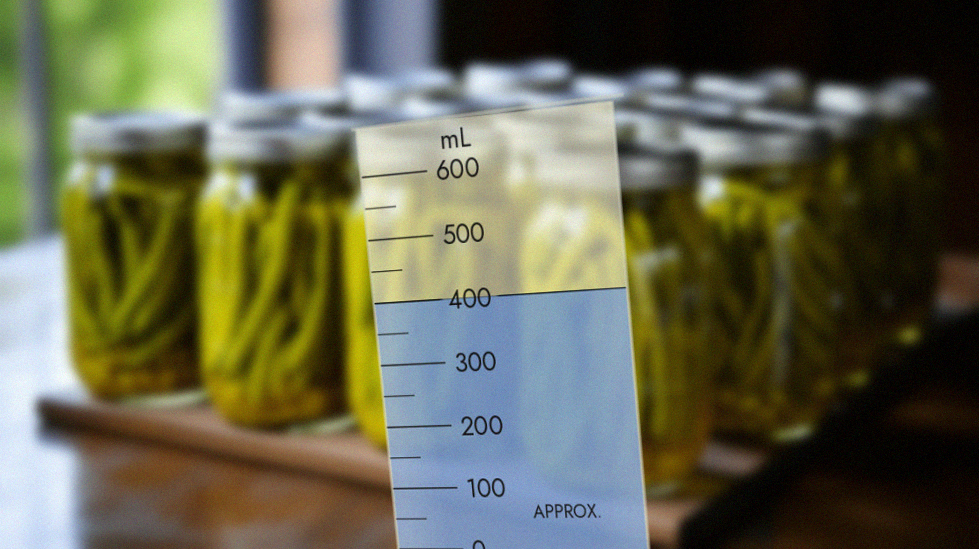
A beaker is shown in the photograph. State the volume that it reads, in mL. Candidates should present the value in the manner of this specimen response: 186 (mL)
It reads 400 (mL)
